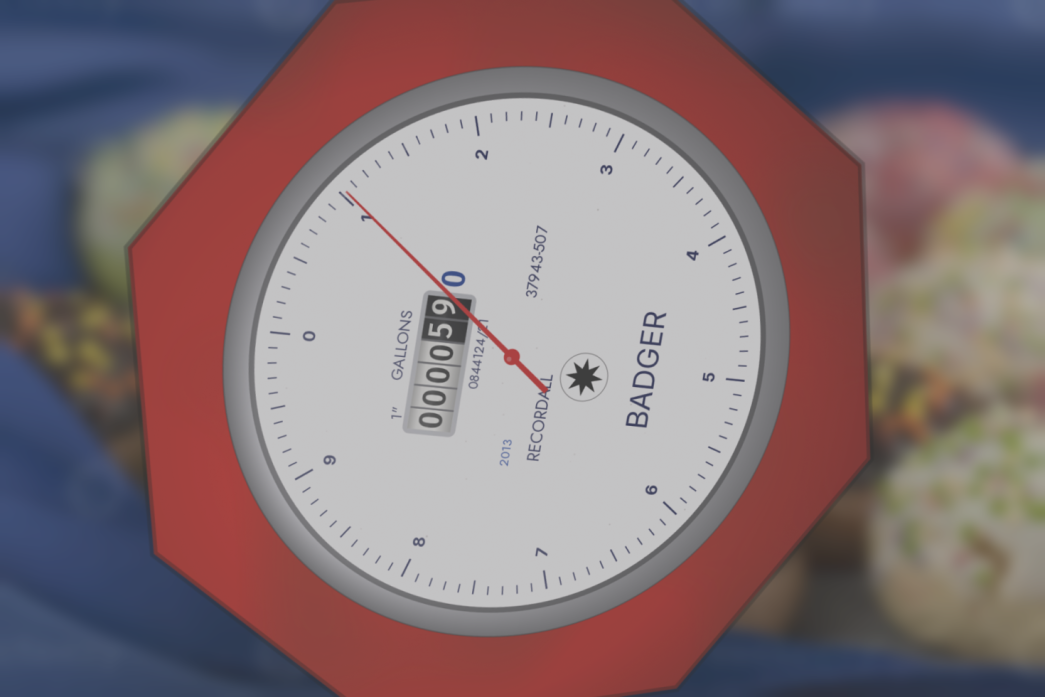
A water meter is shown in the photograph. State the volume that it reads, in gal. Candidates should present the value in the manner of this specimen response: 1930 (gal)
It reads 591.0 (gal)
